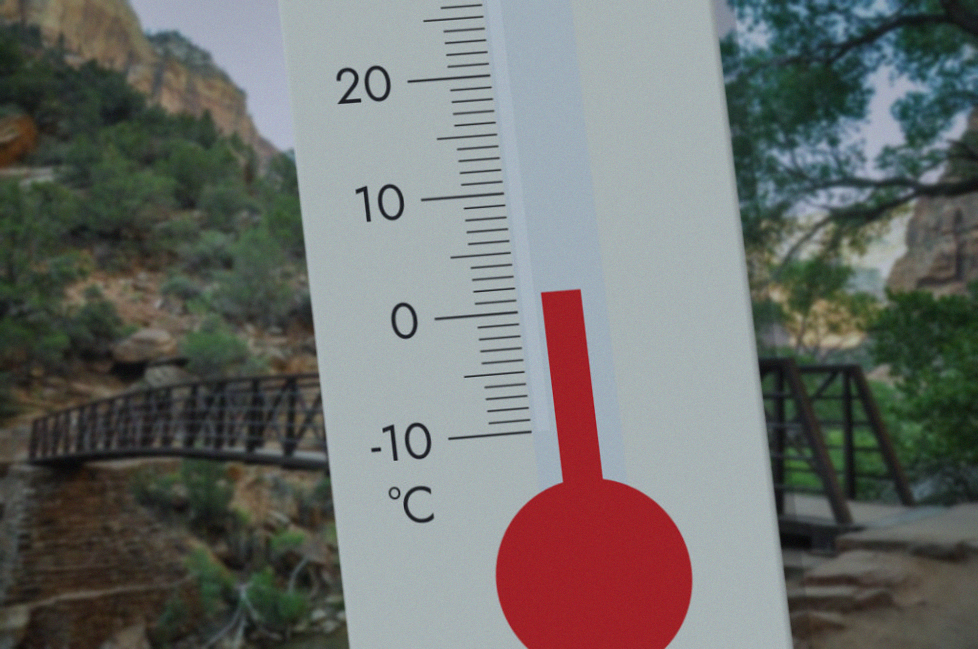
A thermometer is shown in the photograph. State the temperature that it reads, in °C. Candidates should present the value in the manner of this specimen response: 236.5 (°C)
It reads 1.5 (°C)
